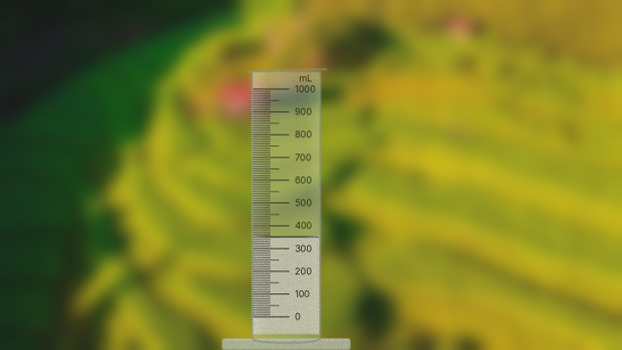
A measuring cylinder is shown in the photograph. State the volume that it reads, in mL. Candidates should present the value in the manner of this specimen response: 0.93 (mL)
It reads 350 (mL)
